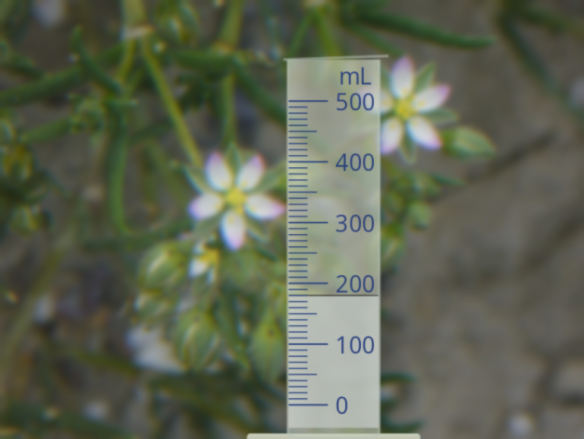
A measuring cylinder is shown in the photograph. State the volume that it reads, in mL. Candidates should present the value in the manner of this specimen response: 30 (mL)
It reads 180 (mL)
